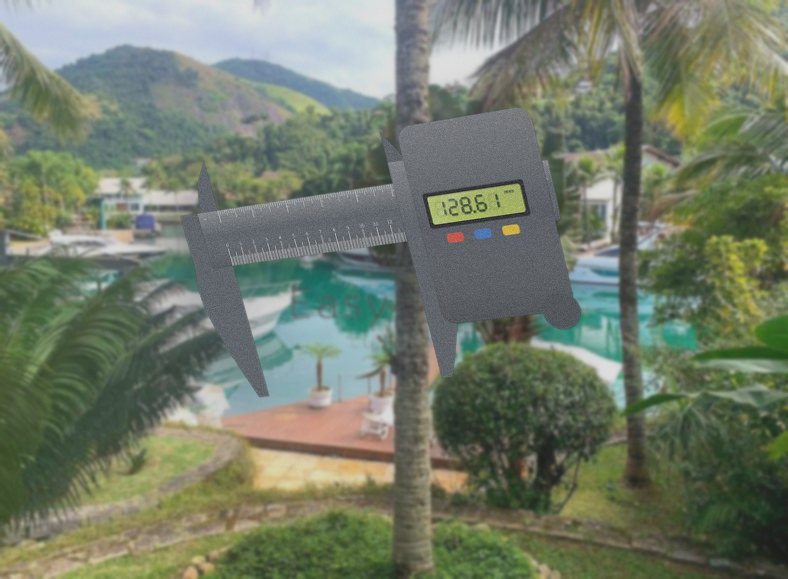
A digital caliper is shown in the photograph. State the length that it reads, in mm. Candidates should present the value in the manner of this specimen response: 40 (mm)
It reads 128.61 (mm)
